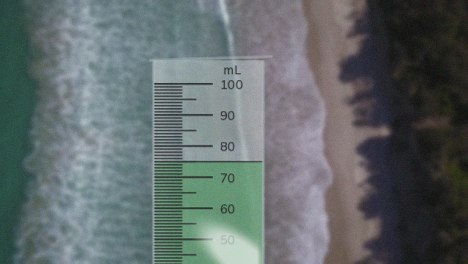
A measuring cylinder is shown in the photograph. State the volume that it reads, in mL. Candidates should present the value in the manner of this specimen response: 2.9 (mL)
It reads 75 (mL)
